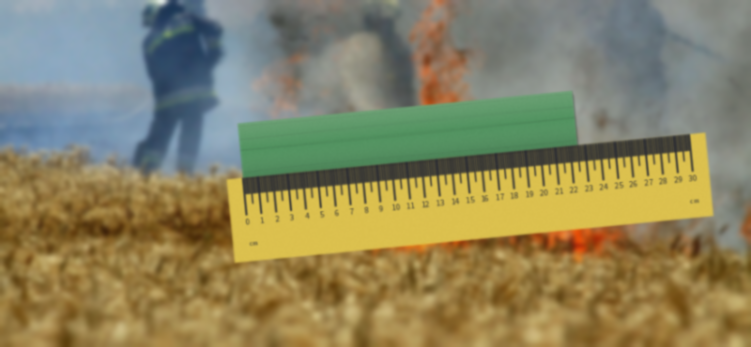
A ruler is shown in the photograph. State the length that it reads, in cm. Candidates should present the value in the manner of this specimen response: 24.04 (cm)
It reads 22.5 (cm)
